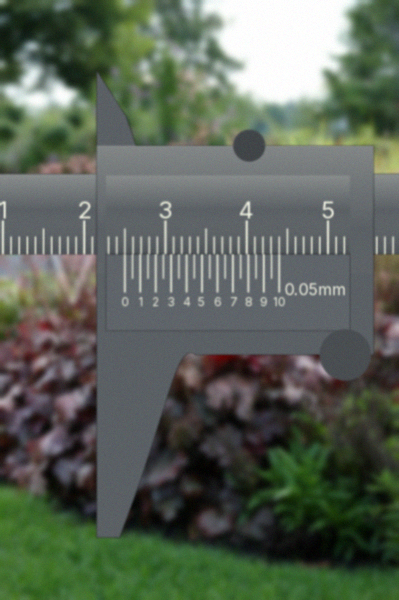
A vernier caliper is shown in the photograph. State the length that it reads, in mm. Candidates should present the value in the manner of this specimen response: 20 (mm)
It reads 25.0 (mm)
